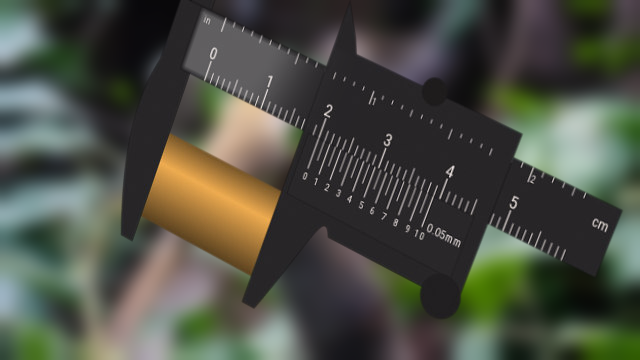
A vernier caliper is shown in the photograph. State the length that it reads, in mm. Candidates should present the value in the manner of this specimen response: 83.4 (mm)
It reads 20.0 (mm)
